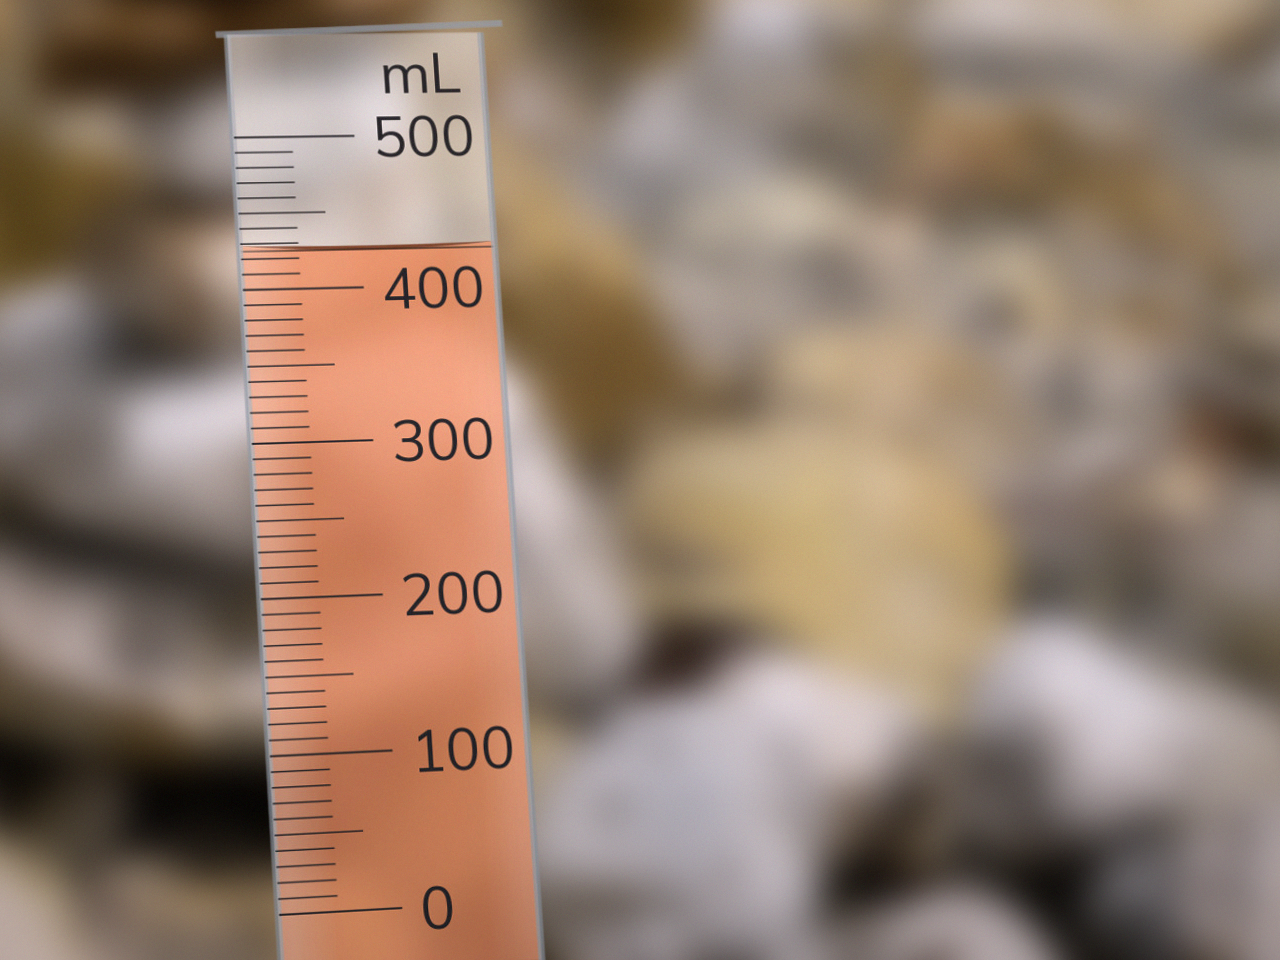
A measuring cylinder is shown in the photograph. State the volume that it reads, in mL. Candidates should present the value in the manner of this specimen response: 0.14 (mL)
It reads 425 (mL)
